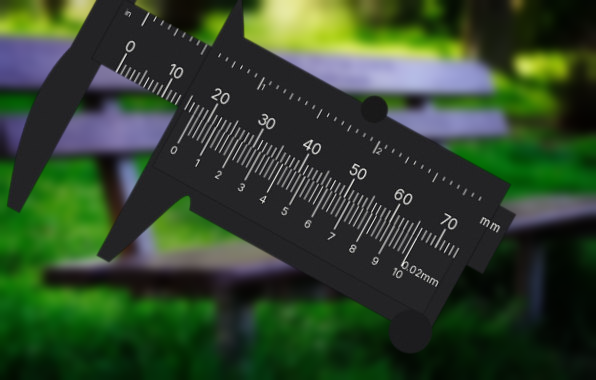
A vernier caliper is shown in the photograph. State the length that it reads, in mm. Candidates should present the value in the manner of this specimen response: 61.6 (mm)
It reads 17.0 (mm)
